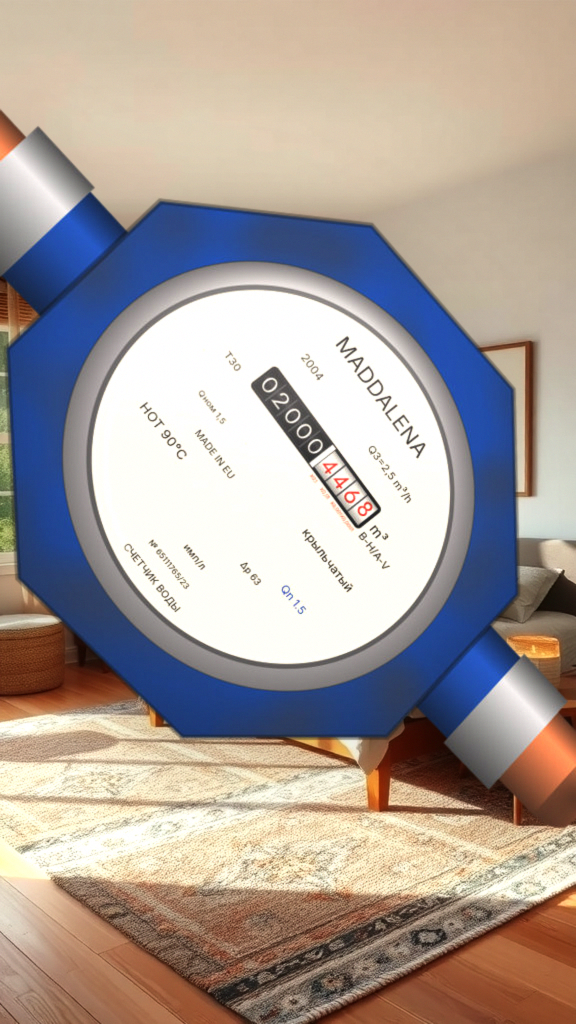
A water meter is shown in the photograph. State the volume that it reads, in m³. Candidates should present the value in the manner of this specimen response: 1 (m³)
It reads 2000.4468 (m³)
